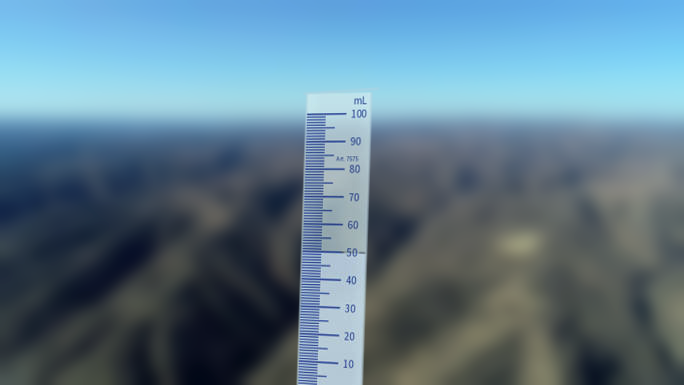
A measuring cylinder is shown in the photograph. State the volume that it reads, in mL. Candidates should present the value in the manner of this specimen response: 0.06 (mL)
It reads 50 (mL)
